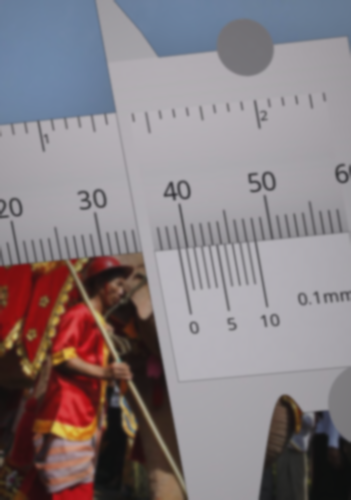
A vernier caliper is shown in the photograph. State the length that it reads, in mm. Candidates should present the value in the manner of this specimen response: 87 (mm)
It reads 39.0 (mm)
